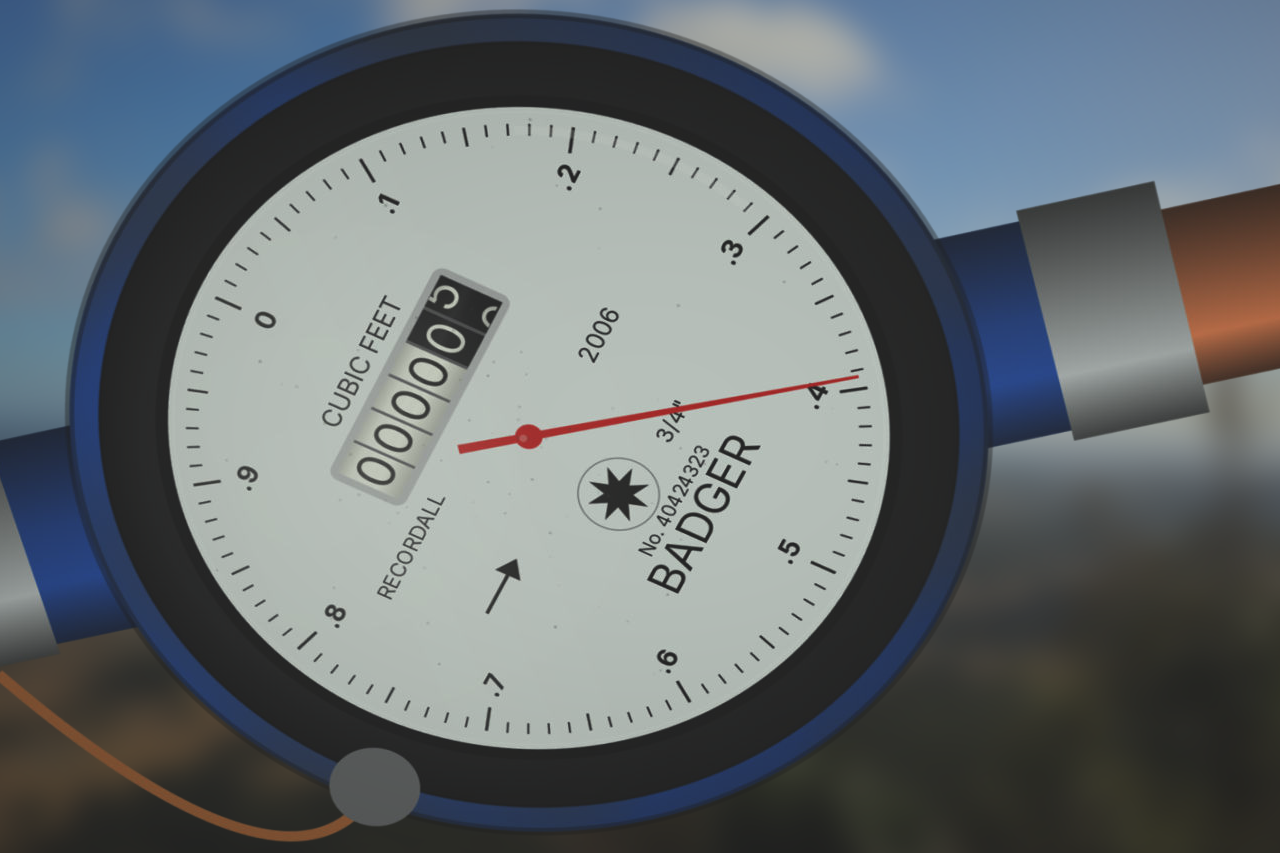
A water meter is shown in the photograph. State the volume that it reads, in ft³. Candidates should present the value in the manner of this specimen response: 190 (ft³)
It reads 5.39 (ft³)
